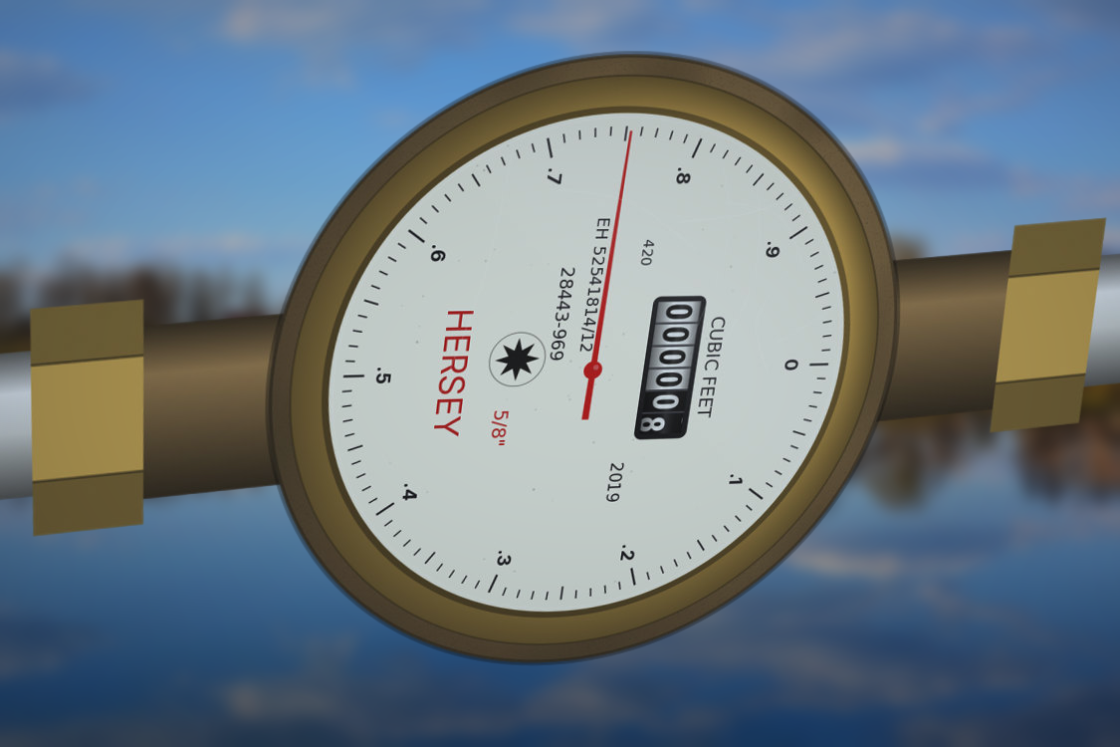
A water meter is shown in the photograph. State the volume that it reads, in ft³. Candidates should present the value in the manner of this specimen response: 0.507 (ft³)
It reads 7.75 (ft³)
